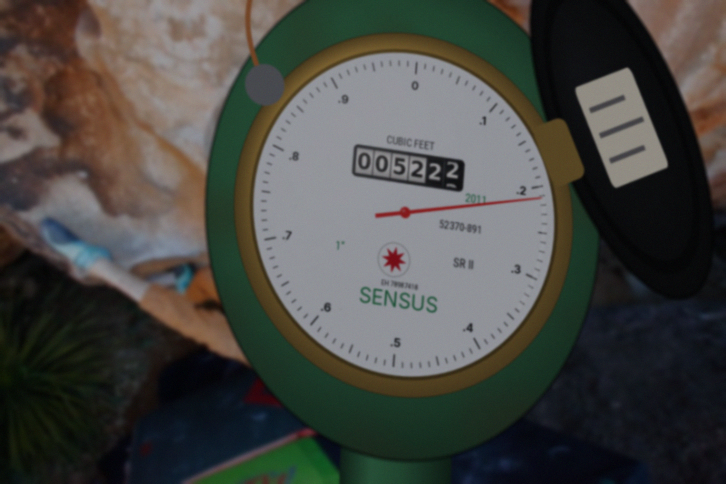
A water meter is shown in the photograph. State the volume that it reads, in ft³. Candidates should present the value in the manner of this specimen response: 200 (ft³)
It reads 5222.21 (ft³)
